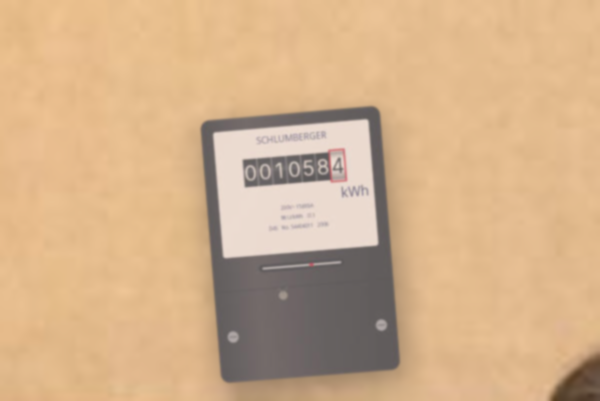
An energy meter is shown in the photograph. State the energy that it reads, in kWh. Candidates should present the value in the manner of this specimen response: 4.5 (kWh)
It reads 1058.4 (kWh)
